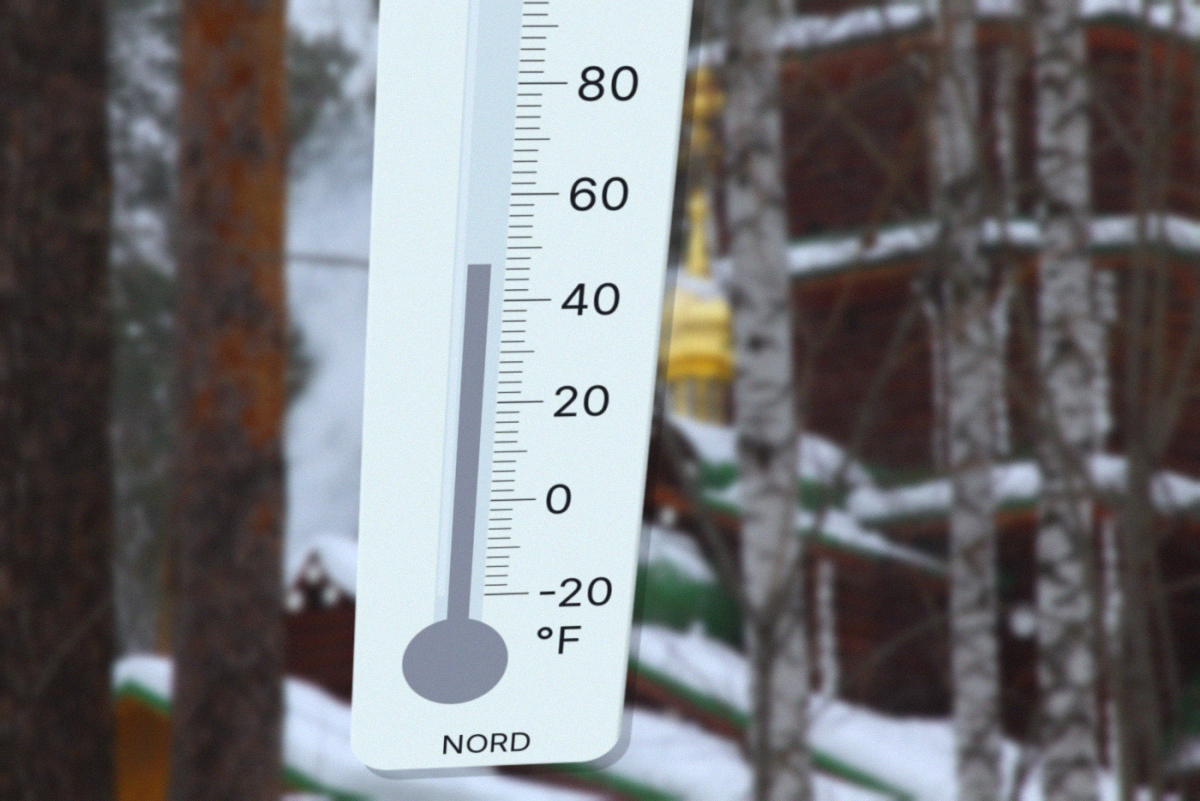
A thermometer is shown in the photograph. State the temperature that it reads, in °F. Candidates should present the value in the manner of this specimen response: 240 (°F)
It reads 47 (°F)
